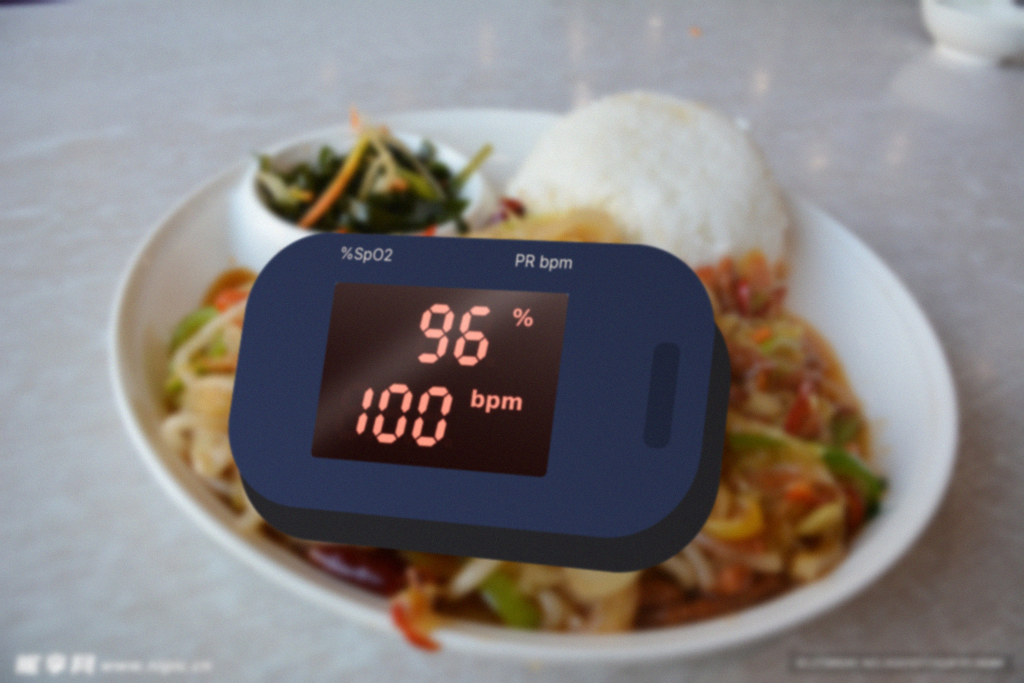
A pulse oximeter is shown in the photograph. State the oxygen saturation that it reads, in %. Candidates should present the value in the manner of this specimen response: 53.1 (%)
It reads 96 (%)
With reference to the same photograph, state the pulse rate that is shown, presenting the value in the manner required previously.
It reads 100 (bpm)
